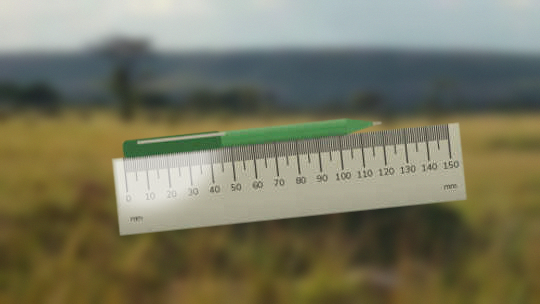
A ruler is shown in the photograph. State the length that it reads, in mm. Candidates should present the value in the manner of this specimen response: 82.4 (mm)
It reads 120 (mm)
